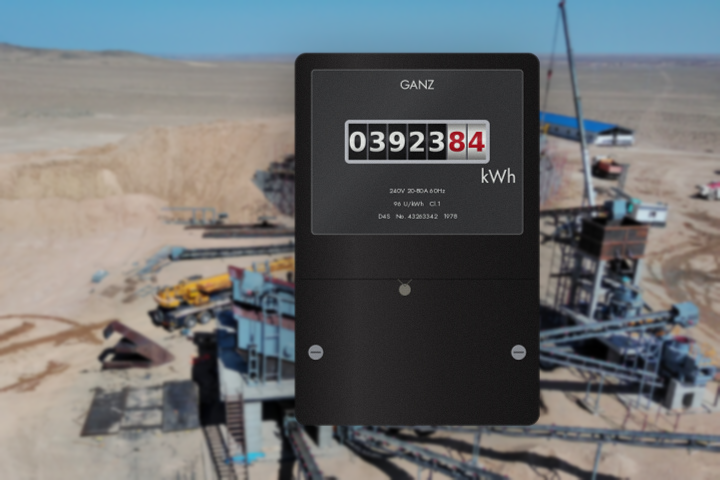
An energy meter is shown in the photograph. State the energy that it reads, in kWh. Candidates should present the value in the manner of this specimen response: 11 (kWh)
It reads 3923.84 (kWh)
